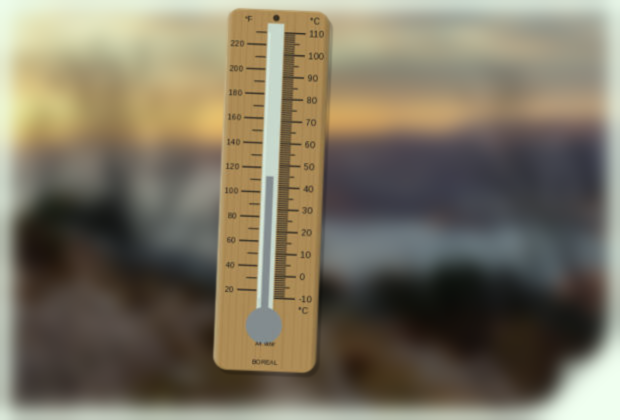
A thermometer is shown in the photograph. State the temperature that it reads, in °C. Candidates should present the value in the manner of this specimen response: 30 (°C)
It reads 45 (°C)
